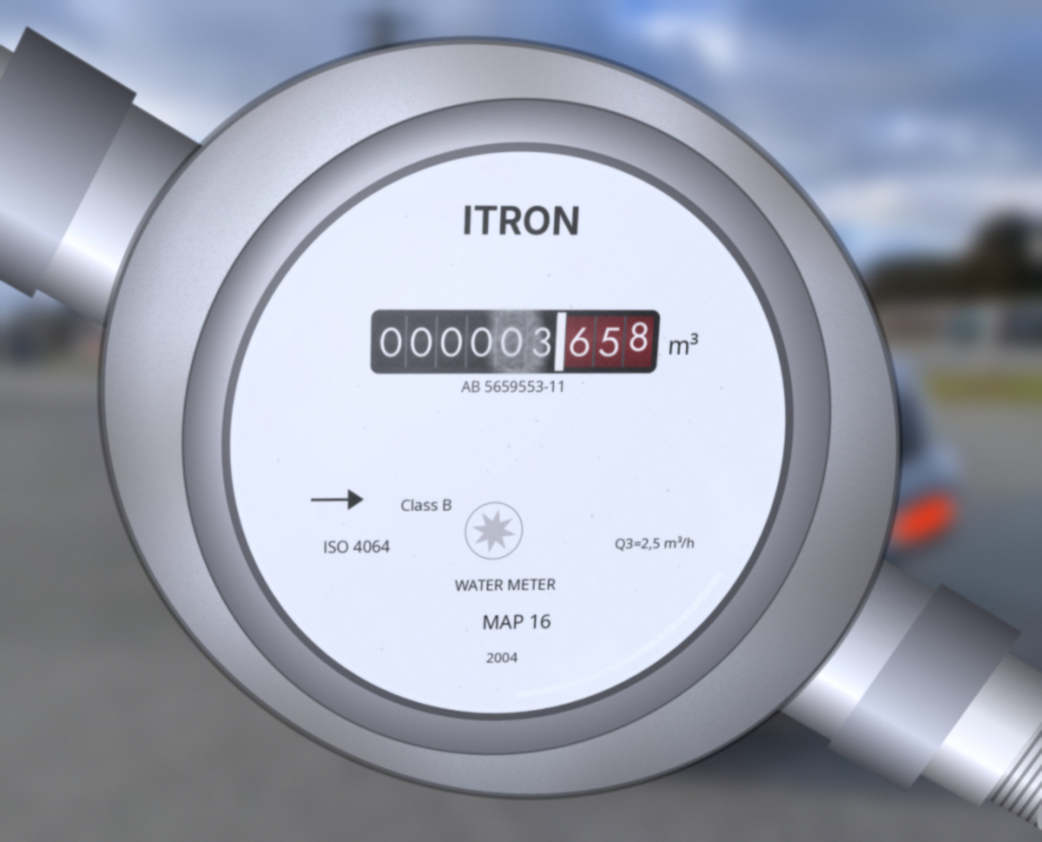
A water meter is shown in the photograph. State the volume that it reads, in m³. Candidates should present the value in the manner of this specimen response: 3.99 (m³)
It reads 3.658 (m³)
